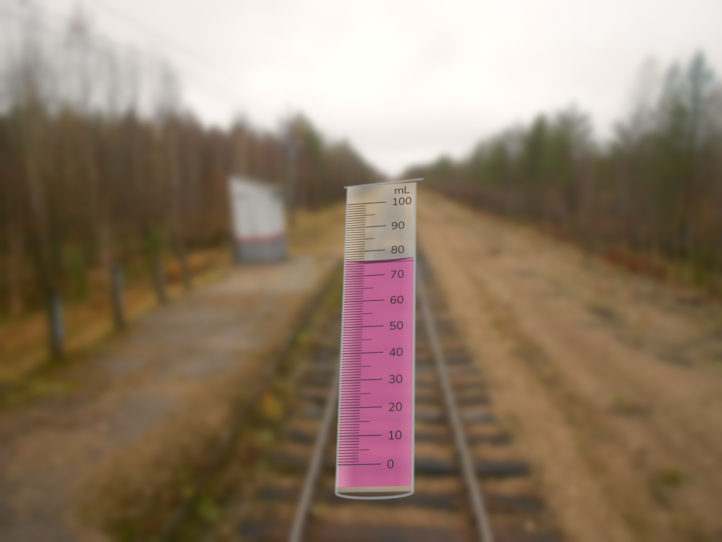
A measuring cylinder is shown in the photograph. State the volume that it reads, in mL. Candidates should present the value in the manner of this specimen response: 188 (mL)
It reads 75 (mL)
